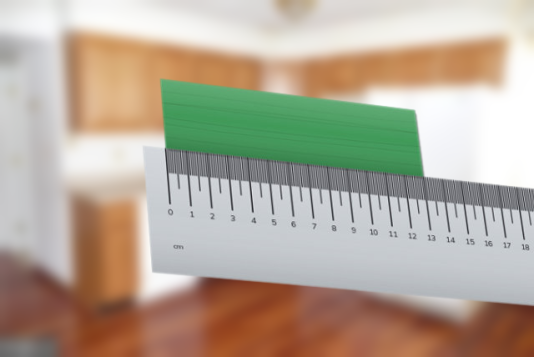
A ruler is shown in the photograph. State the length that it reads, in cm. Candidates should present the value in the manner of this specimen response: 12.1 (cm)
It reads 13 (cm)
